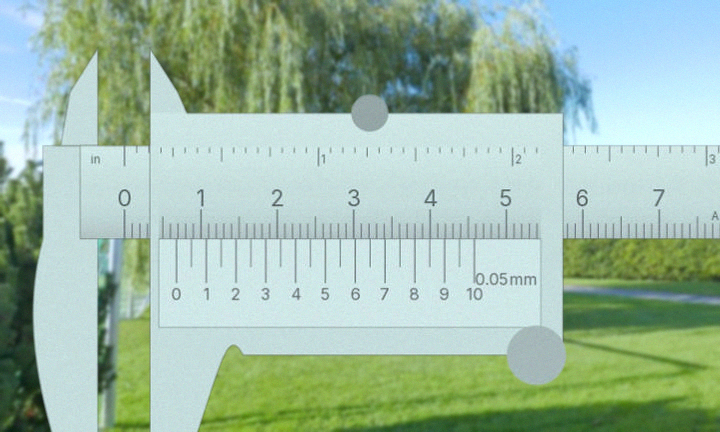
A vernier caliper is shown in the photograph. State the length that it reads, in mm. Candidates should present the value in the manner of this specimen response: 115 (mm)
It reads 6.8 (mm)
